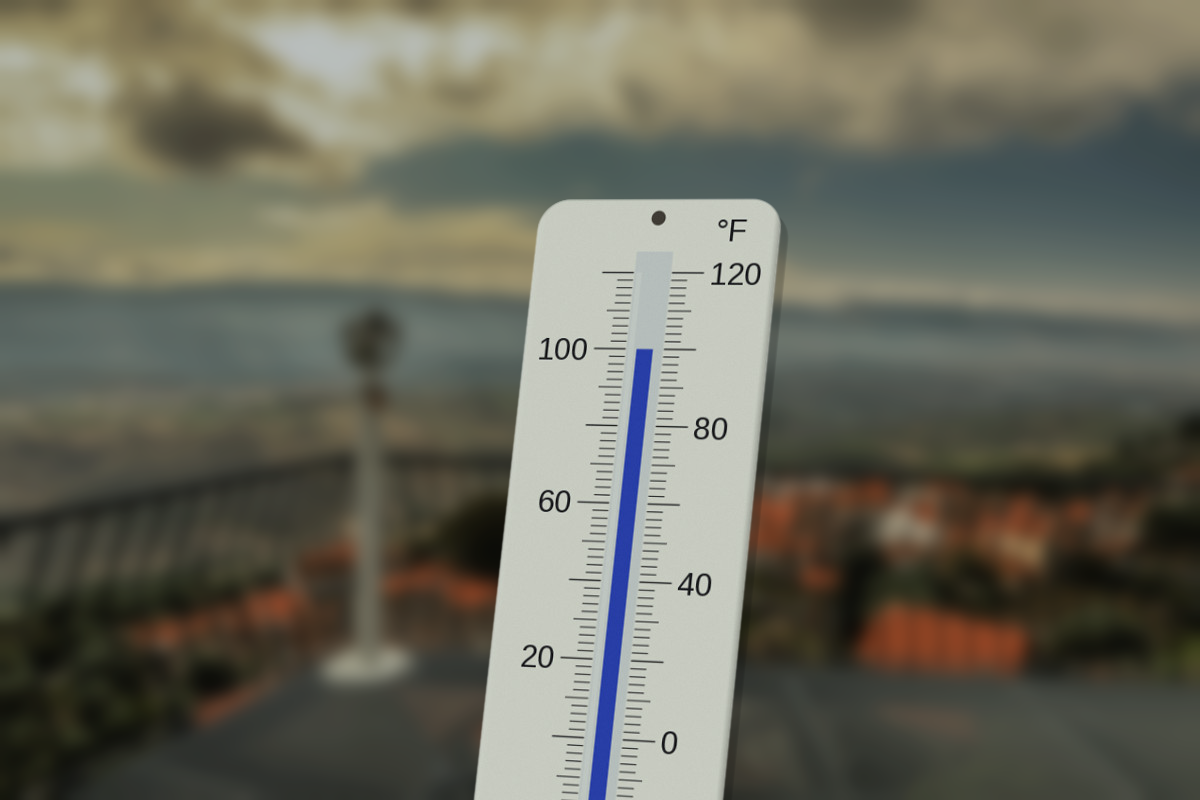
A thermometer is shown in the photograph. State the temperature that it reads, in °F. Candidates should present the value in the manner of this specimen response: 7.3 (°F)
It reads 100 (°F)
